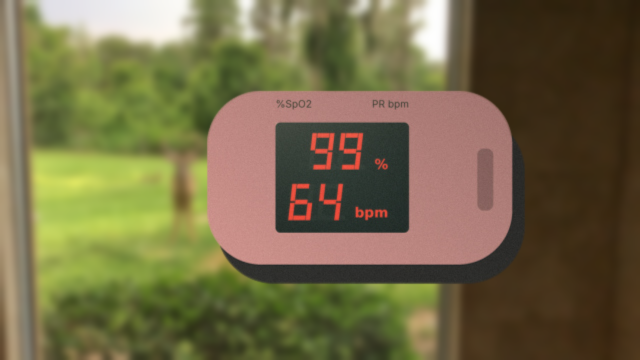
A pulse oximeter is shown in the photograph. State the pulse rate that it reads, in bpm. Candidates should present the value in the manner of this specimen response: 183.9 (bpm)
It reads 64 (bpm)
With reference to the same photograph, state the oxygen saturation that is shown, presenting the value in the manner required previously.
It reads 99 (%)
